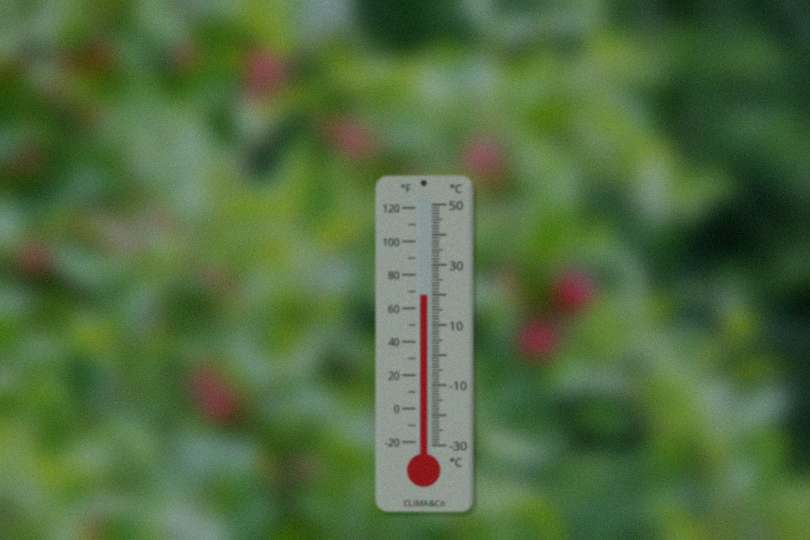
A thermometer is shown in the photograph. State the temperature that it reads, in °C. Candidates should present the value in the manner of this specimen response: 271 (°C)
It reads 20 (°C)
